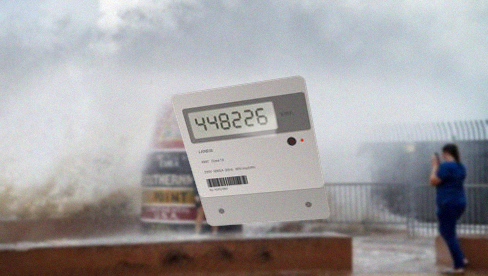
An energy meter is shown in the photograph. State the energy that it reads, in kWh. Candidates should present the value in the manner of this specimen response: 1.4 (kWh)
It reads 448226 (kWh)
